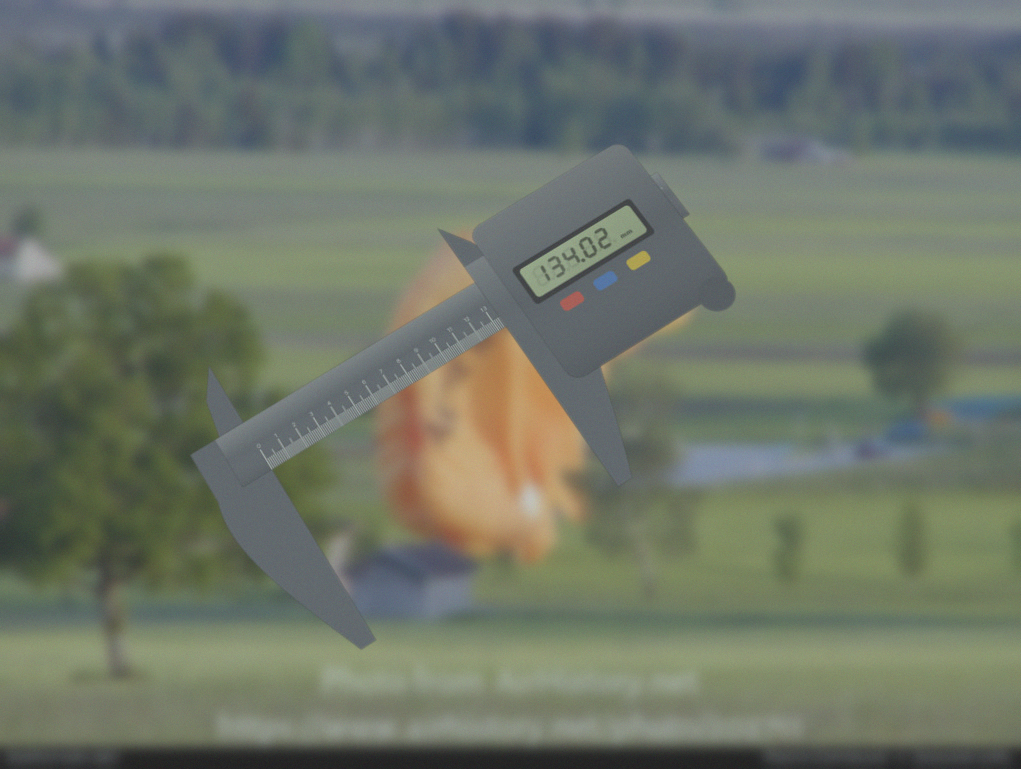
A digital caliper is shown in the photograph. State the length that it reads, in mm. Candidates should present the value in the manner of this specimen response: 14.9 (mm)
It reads 134.02 (mm)
